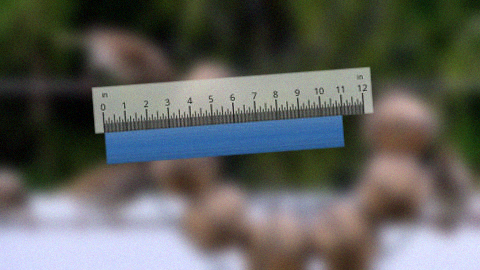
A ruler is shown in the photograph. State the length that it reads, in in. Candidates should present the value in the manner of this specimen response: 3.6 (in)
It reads 11 (in)
